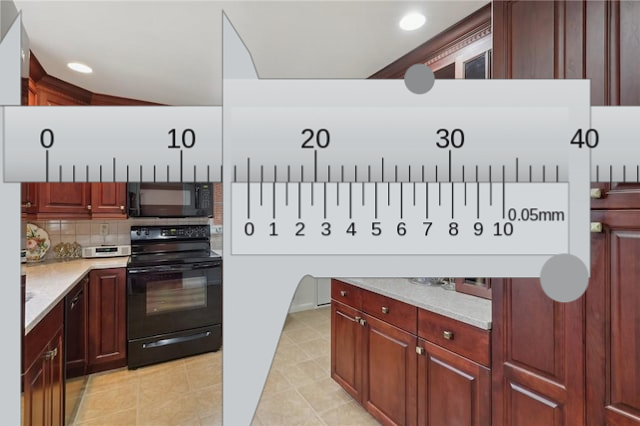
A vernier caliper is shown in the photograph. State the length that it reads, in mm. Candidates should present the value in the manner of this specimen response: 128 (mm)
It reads 15.0 (mm)
